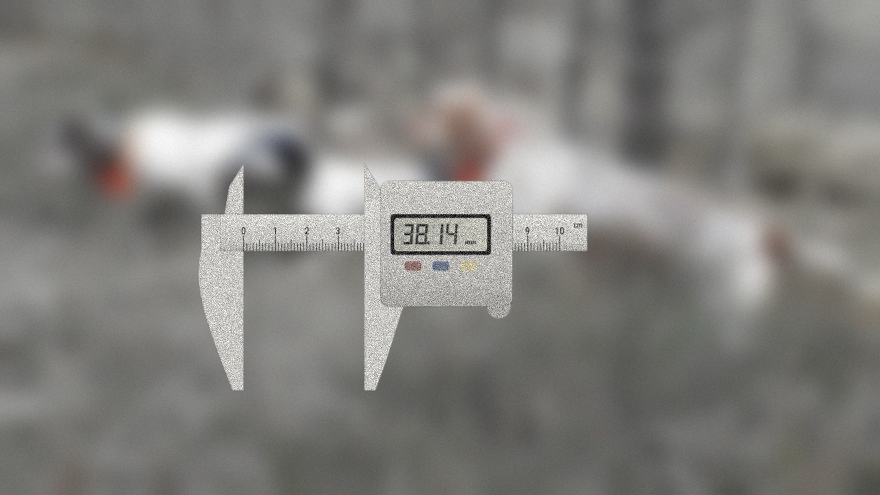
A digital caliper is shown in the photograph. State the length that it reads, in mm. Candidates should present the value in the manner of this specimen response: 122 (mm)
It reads 38.14 (mm)
